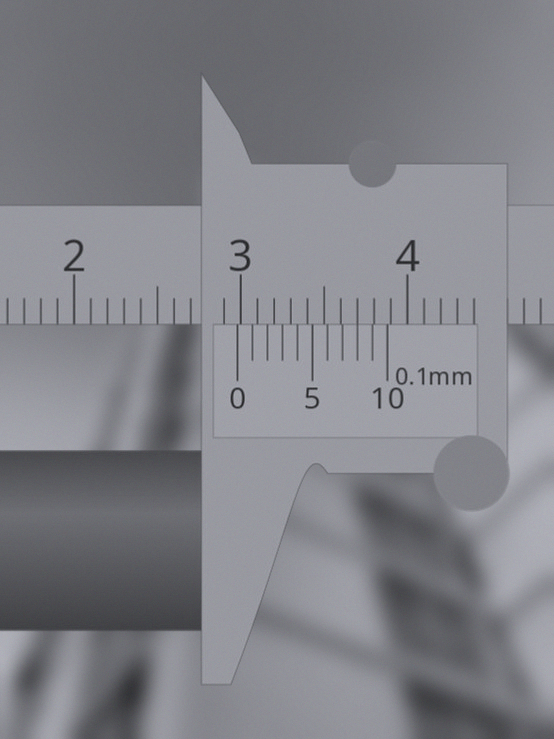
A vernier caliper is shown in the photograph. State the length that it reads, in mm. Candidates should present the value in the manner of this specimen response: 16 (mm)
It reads 29.8 (mm)
